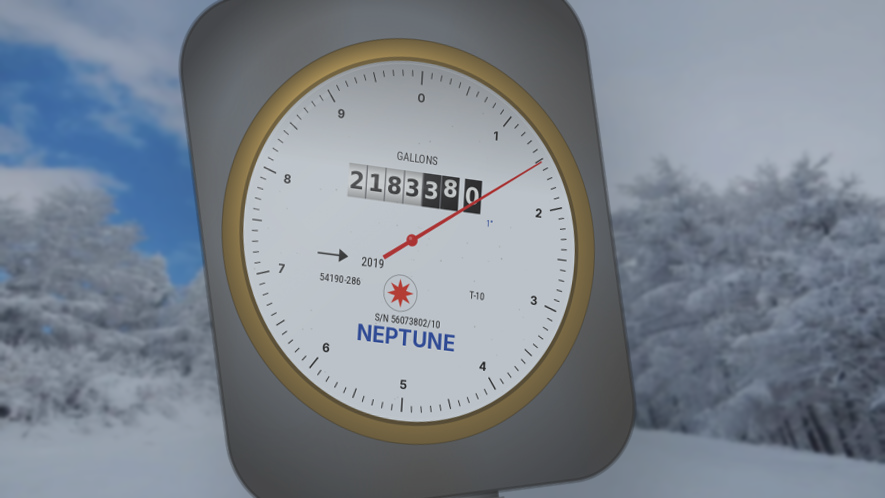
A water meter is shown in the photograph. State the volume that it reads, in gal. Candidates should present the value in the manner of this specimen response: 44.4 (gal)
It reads 2183381.5 (gal)
